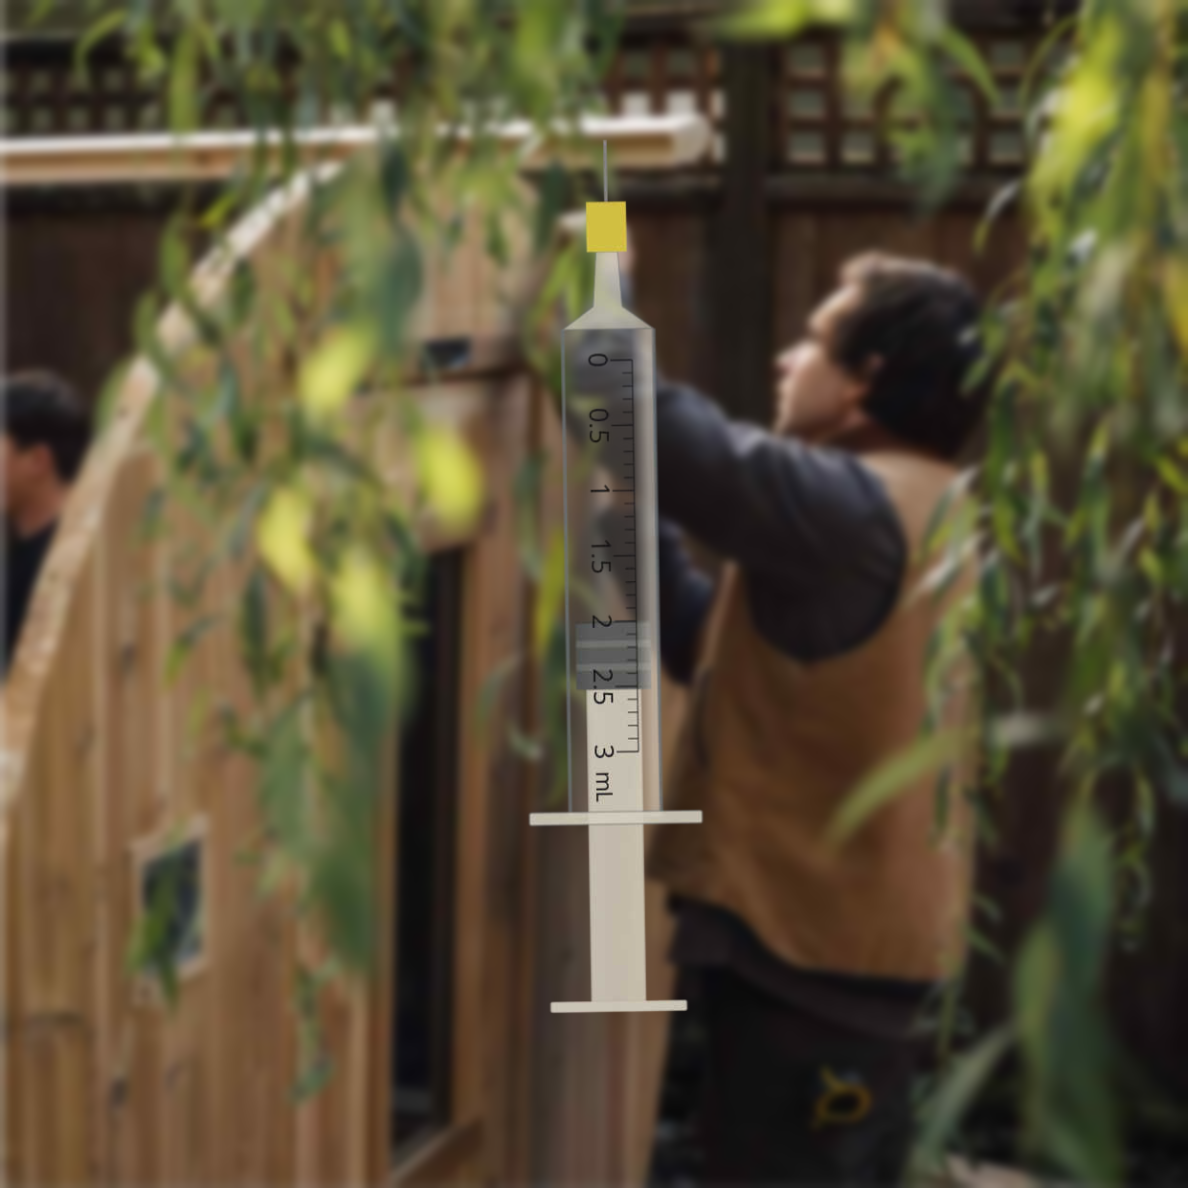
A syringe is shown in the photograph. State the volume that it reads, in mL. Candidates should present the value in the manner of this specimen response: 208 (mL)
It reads 2 (mL)
